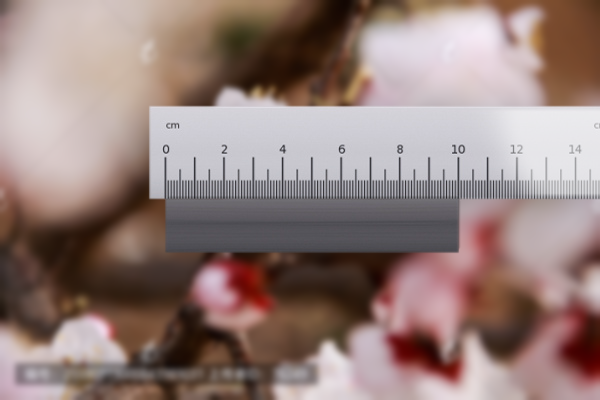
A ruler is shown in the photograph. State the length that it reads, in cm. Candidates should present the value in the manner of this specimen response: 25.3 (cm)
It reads 10 (cm)
